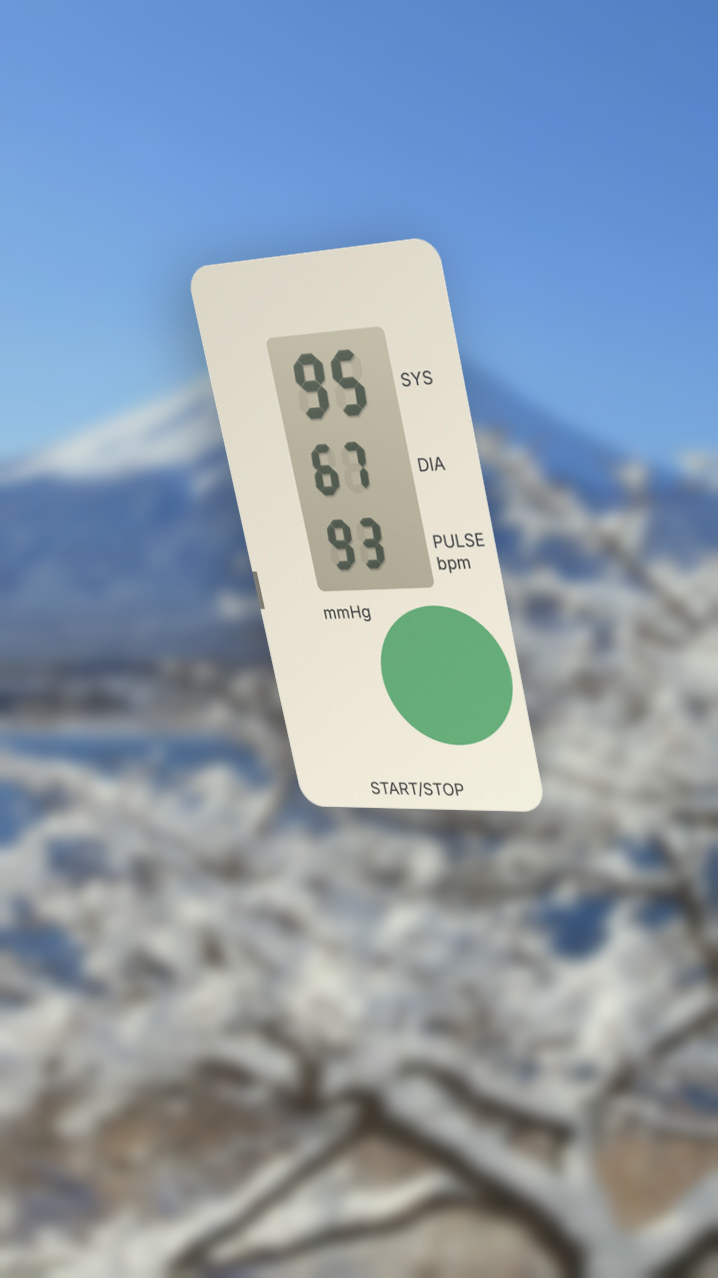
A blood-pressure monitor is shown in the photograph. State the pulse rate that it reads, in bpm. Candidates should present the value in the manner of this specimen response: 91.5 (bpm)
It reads 93 (bpm)
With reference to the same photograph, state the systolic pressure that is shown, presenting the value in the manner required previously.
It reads 95 (mmHg)
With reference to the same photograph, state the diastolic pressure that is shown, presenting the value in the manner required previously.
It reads 67 (mmHg)
